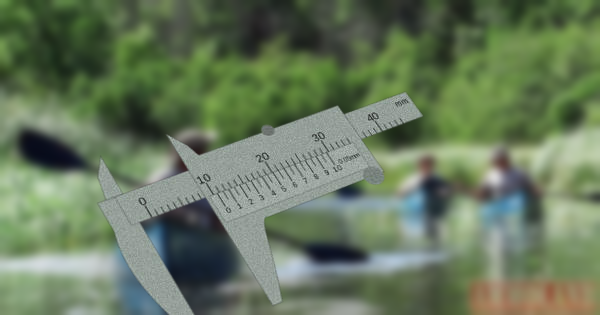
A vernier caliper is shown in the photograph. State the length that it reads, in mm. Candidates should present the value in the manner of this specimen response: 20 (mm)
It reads 10.6 (mm)
